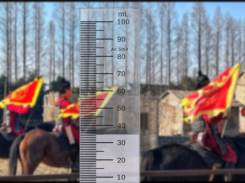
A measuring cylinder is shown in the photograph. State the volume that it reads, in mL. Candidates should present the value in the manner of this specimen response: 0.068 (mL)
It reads 35 (mL)
